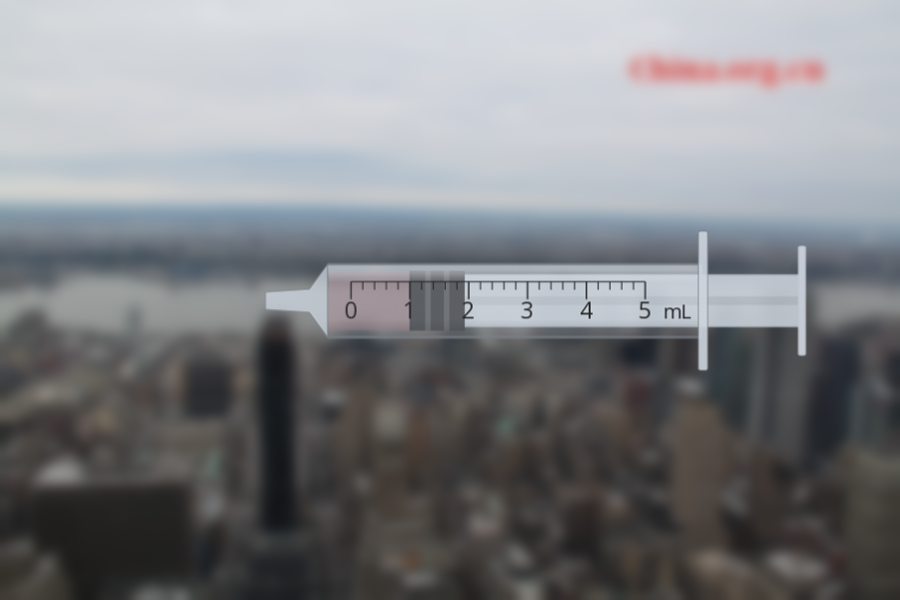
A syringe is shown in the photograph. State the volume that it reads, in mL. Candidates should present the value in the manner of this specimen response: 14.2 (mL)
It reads 1 (mL)
